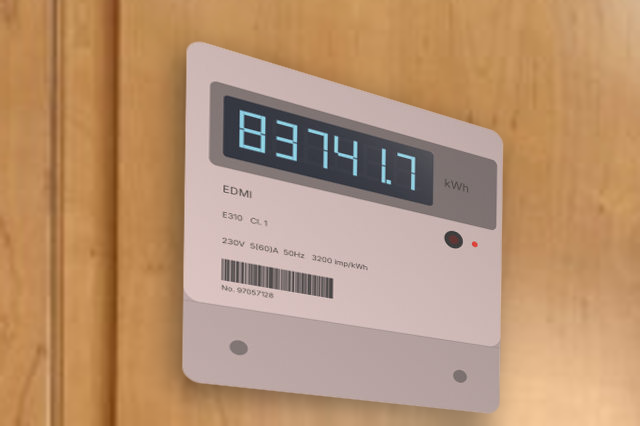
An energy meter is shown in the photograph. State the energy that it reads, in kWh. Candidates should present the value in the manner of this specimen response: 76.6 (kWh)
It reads 83741.7 (kWh)
